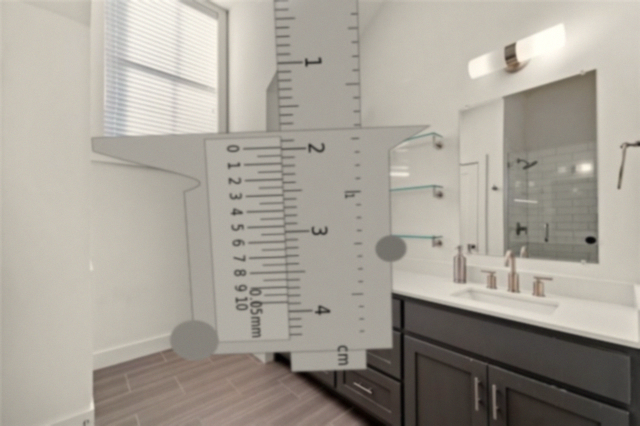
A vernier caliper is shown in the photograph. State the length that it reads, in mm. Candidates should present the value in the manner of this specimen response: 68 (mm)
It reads 19.8 (mm)
